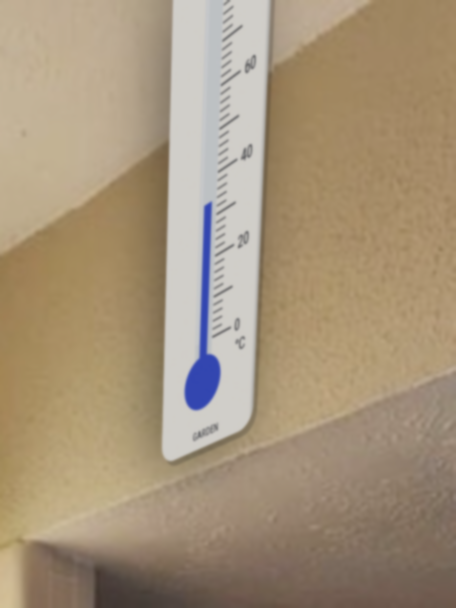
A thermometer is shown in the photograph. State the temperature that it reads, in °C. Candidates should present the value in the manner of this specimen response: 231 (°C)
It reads 34 (°C)
